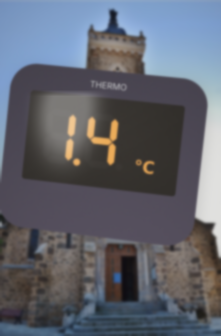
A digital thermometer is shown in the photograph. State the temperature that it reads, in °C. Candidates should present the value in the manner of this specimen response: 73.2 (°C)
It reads 1.4 (°C)
